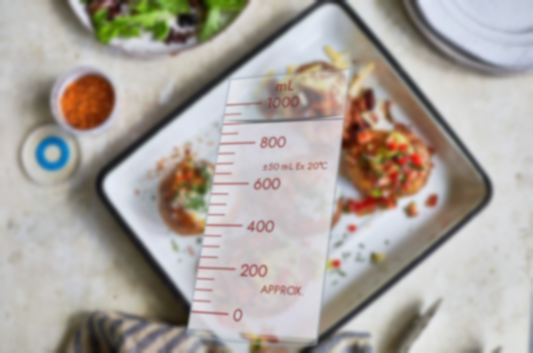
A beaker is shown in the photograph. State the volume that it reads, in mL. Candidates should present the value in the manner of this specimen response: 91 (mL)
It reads 900 (mL)
